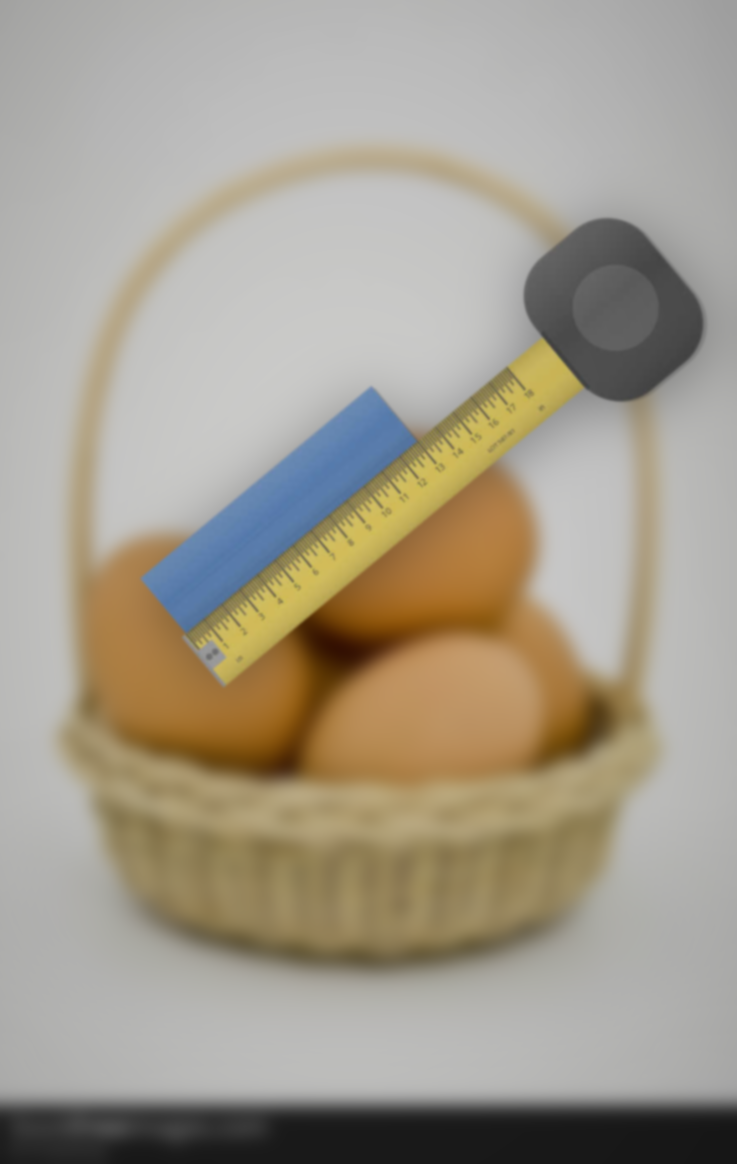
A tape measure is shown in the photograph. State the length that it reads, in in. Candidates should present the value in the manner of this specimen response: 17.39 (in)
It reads 13 (in)
